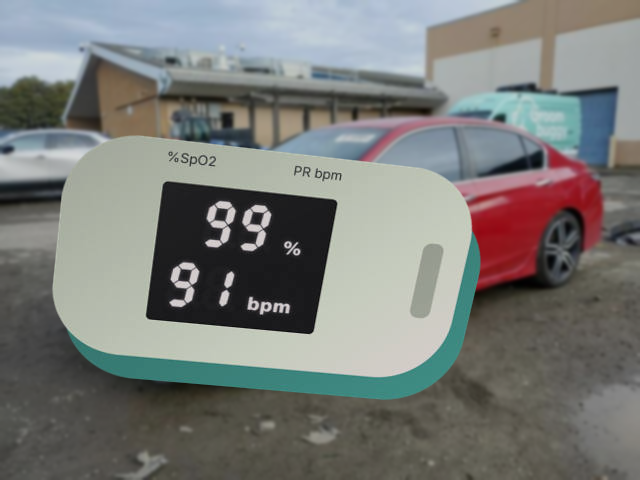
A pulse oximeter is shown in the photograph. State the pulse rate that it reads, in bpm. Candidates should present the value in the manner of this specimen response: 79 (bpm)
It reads 91 (bpm)
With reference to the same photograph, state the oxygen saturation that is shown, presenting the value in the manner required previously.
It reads 99 (%)
